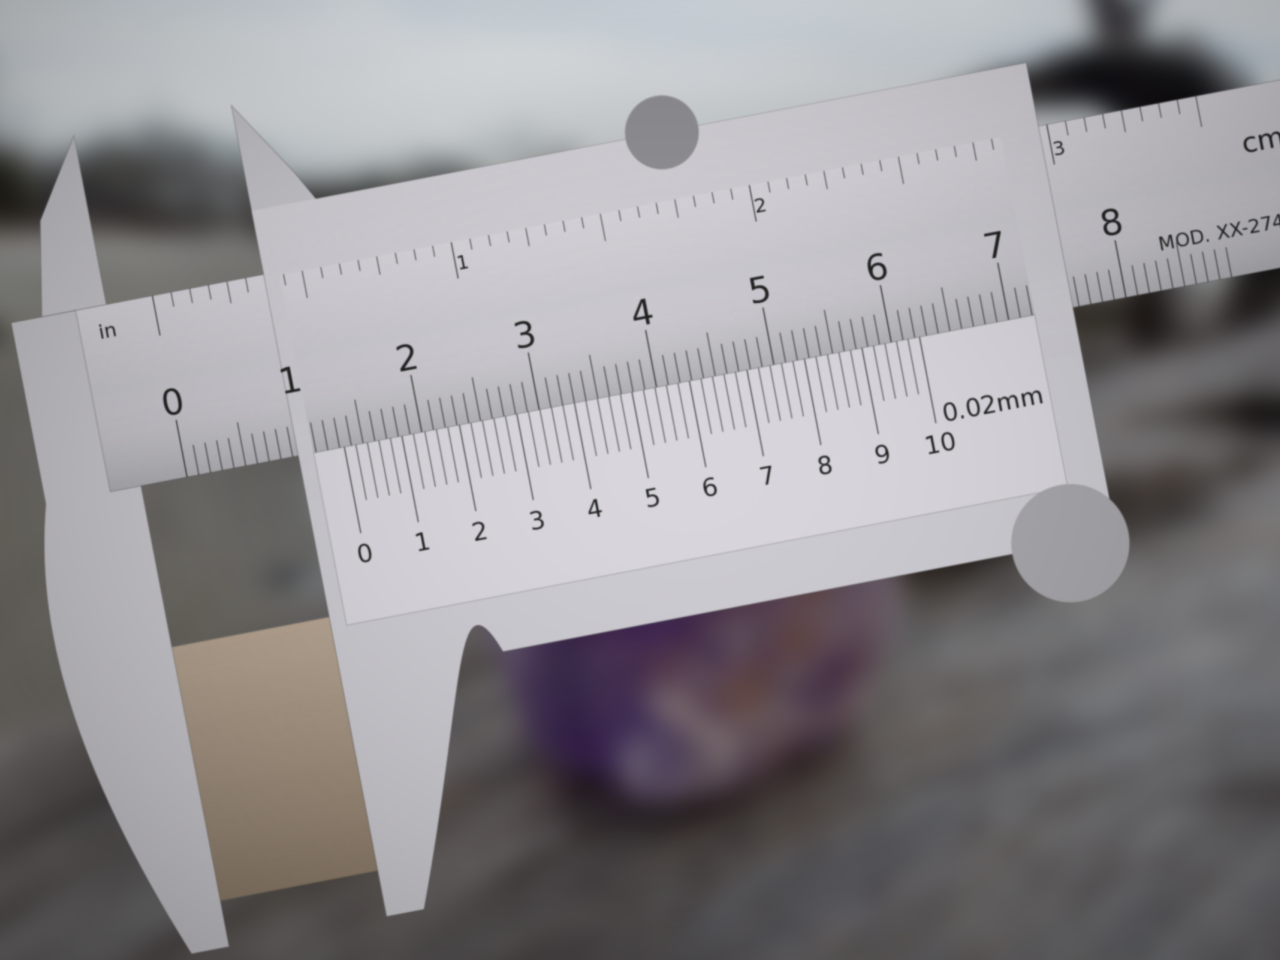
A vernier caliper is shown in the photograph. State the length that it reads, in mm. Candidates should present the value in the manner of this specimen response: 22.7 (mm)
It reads 13.4 (mm)
